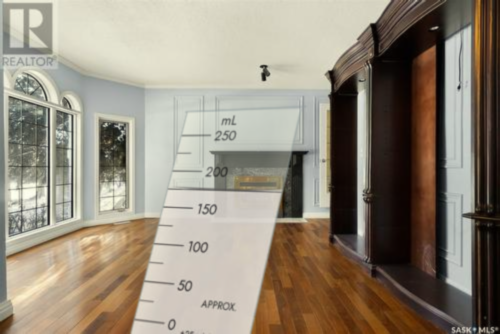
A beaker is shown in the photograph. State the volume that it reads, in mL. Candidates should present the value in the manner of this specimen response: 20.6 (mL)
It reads 175 (mL)
